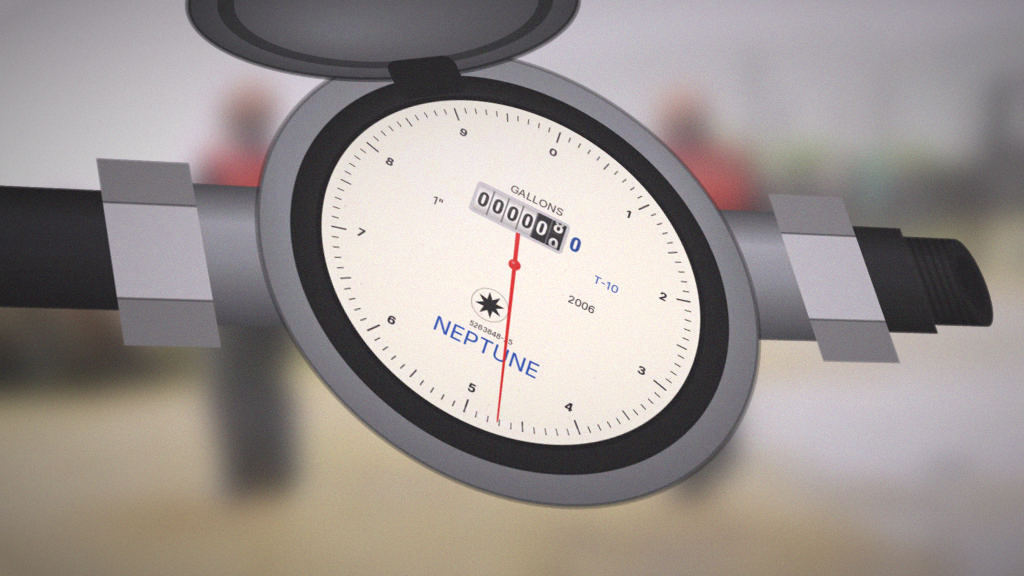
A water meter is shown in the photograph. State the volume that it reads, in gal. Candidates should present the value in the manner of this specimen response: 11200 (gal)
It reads 84.7 (gal)
